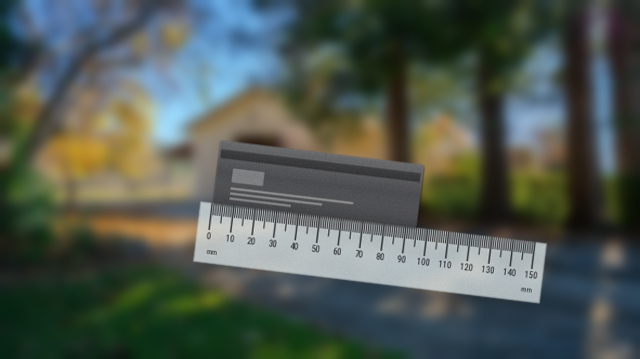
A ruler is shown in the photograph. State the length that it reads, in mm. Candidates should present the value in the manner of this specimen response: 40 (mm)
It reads 95 (mm)
